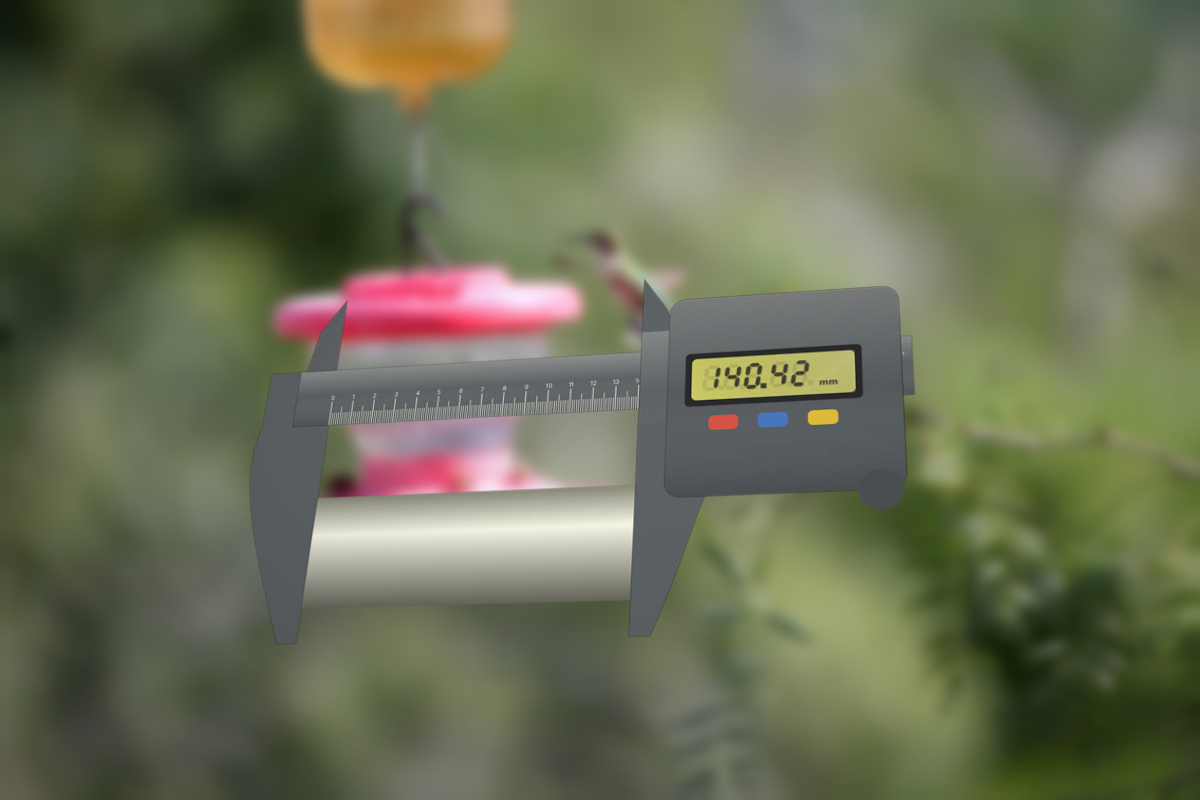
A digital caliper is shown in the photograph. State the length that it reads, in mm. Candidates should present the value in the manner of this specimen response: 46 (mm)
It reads 140.42 (mm)
